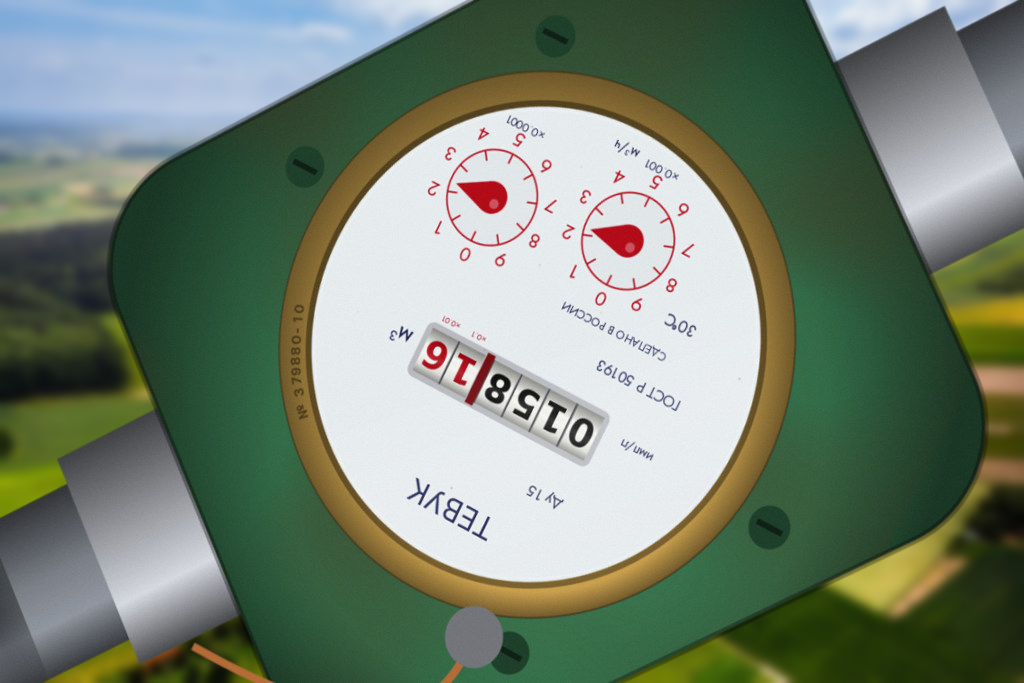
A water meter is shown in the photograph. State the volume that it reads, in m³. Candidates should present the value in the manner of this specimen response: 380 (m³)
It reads 158.1622 (m³)
